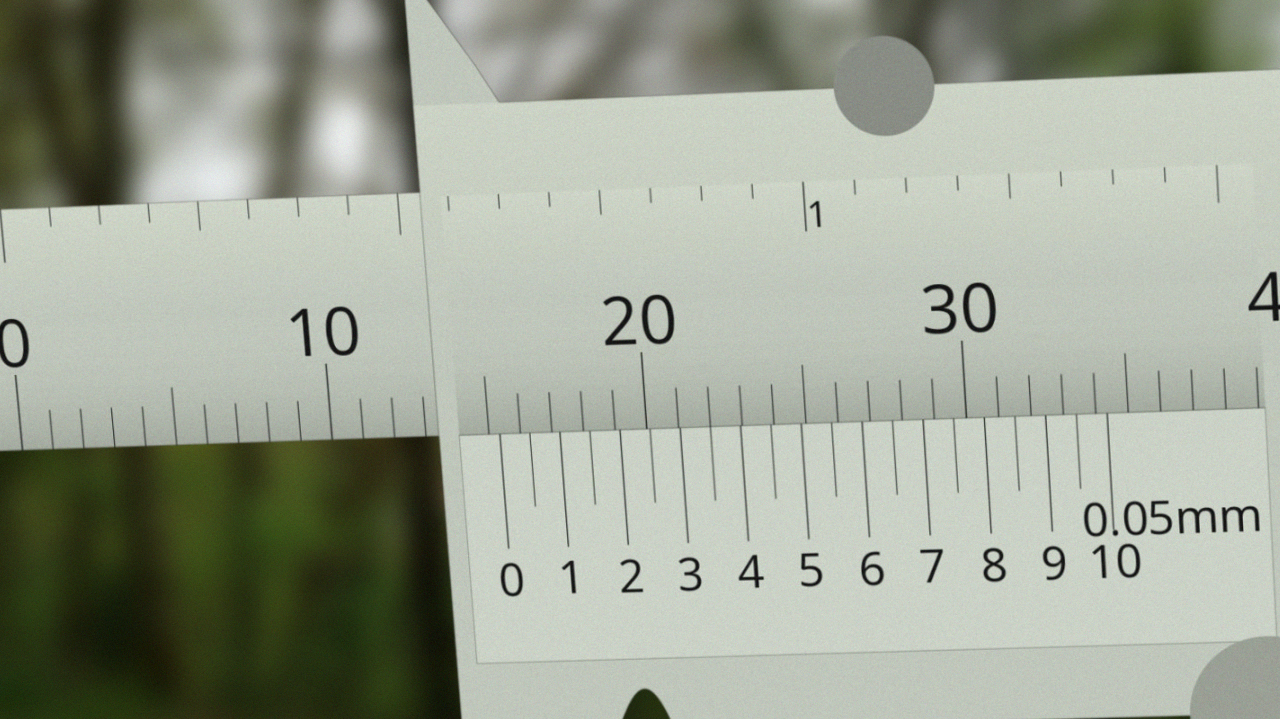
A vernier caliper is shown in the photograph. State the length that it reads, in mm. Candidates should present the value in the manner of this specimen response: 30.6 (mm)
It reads 15.35 (mm)
